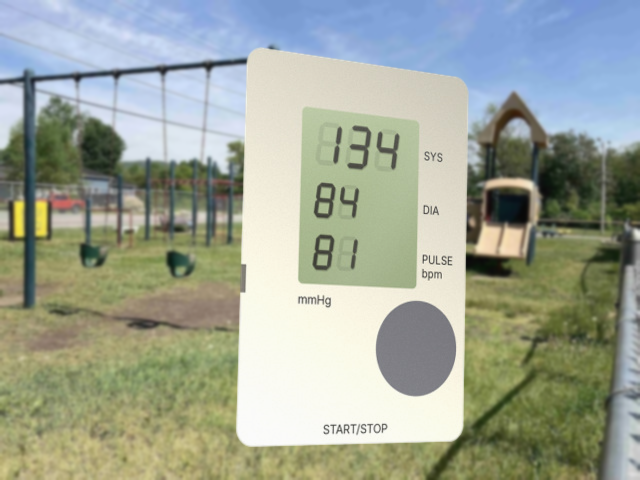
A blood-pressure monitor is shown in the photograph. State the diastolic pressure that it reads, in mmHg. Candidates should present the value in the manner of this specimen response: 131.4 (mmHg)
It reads 84 (mmHg)
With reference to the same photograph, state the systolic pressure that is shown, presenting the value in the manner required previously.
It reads 134 (mmHg)
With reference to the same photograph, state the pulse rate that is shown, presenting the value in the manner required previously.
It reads 81 (bpm)
